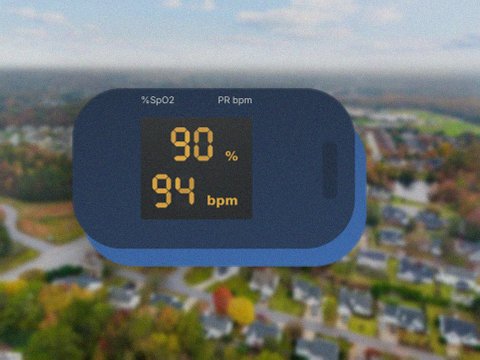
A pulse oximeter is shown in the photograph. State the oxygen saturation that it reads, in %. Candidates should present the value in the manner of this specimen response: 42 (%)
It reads 90 (%)
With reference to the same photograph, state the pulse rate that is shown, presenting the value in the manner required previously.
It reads 94 (bpm)
